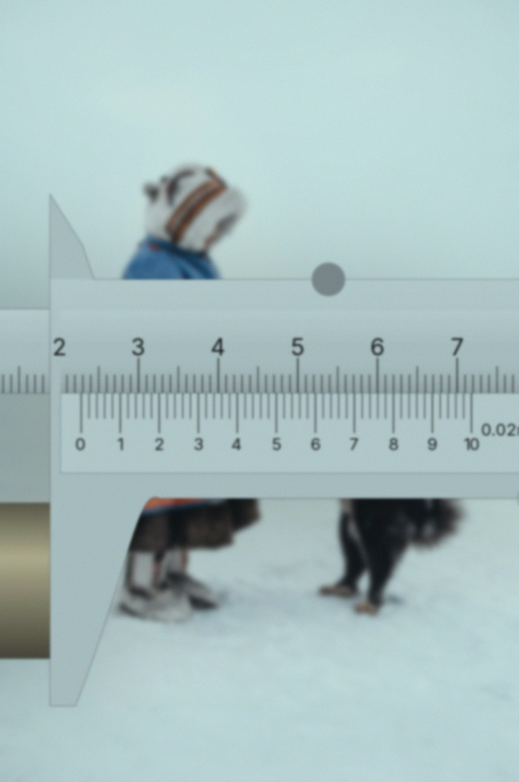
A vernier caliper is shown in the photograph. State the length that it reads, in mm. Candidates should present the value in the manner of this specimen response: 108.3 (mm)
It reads 22.8 (mm)
